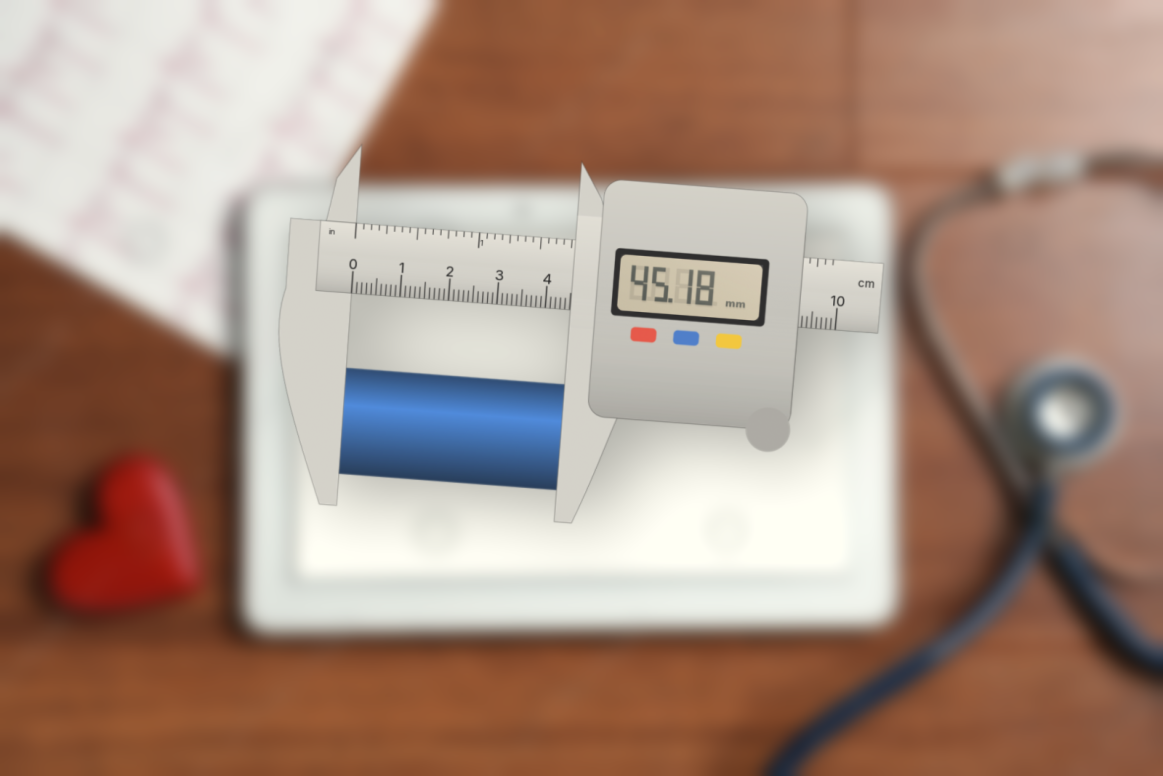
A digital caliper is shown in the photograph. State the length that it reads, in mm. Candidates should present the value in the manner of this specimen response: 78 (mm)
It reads 45.18 (mm)
